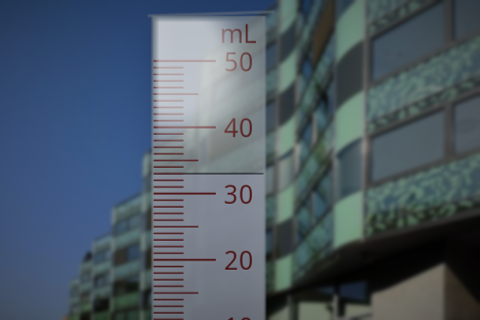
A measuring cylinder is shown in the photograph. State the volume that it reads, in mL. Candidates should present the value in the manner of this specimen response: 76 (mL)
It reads 33 (mL)
